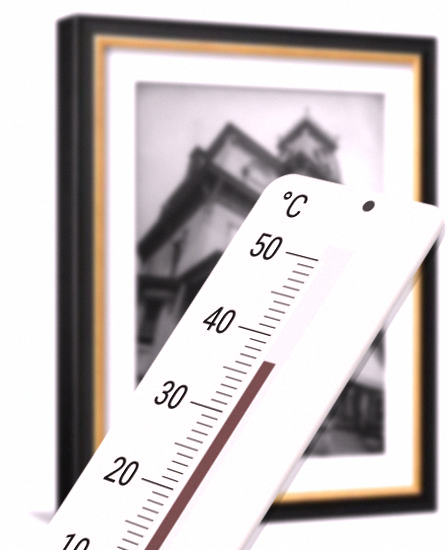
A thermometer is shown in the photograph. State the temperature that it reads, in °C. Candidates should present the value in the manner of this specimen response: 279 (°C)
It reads 37 (°C)
